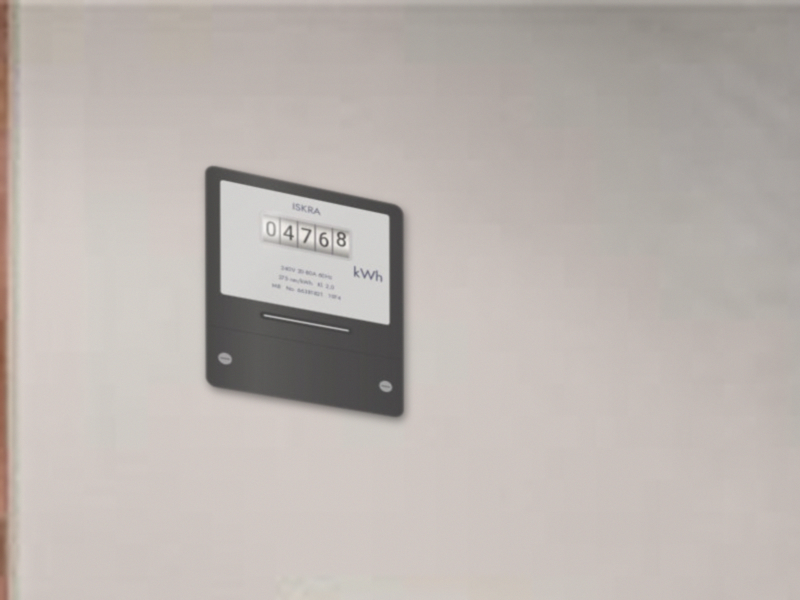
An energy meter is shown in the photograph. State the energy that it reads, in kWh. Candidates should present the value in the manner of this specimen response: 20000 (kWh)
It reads 4768 (kWh)
